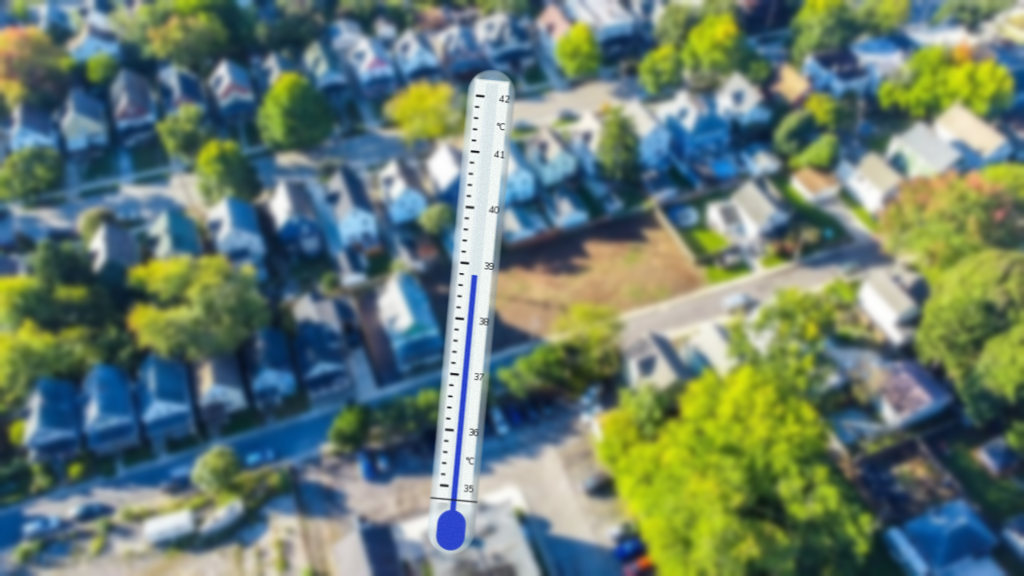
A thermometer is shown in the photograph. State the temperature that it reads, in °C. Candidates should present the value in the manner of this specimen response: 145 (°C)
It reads 38.8 (°C)
